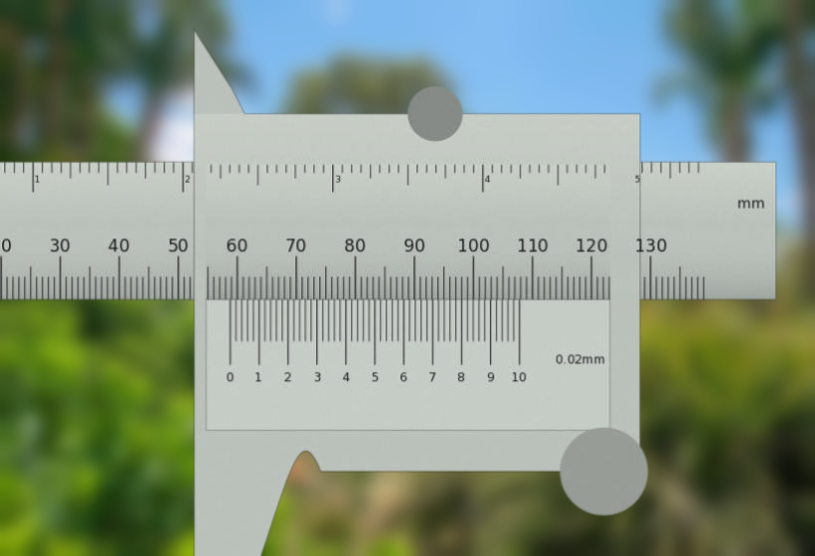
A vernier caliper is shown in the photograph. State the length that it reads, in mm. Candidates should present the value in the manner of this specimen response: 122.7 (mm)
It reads 58.8 (mm)
